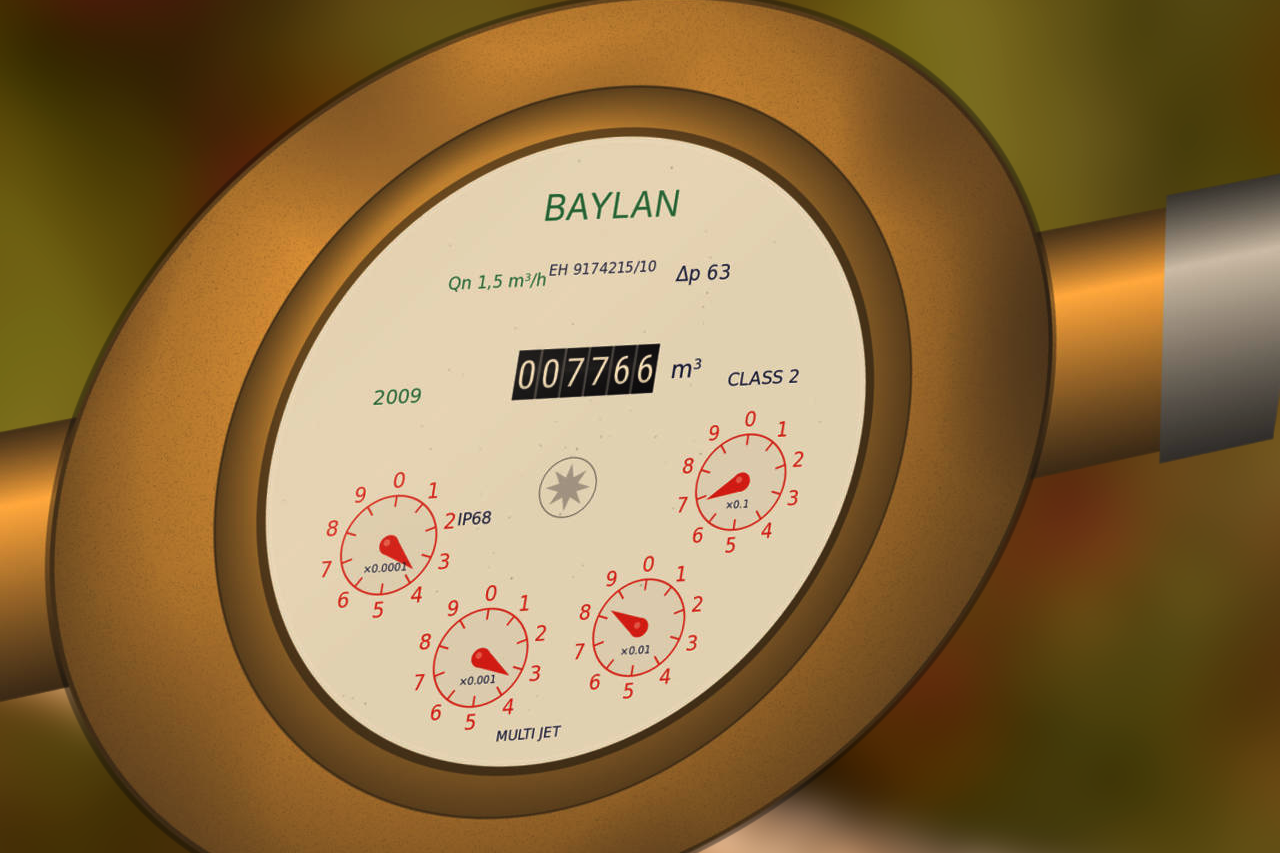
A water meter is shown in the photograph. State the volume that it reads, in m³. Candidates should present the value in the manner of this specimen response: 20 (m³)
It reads 7766.6833 (m³)
